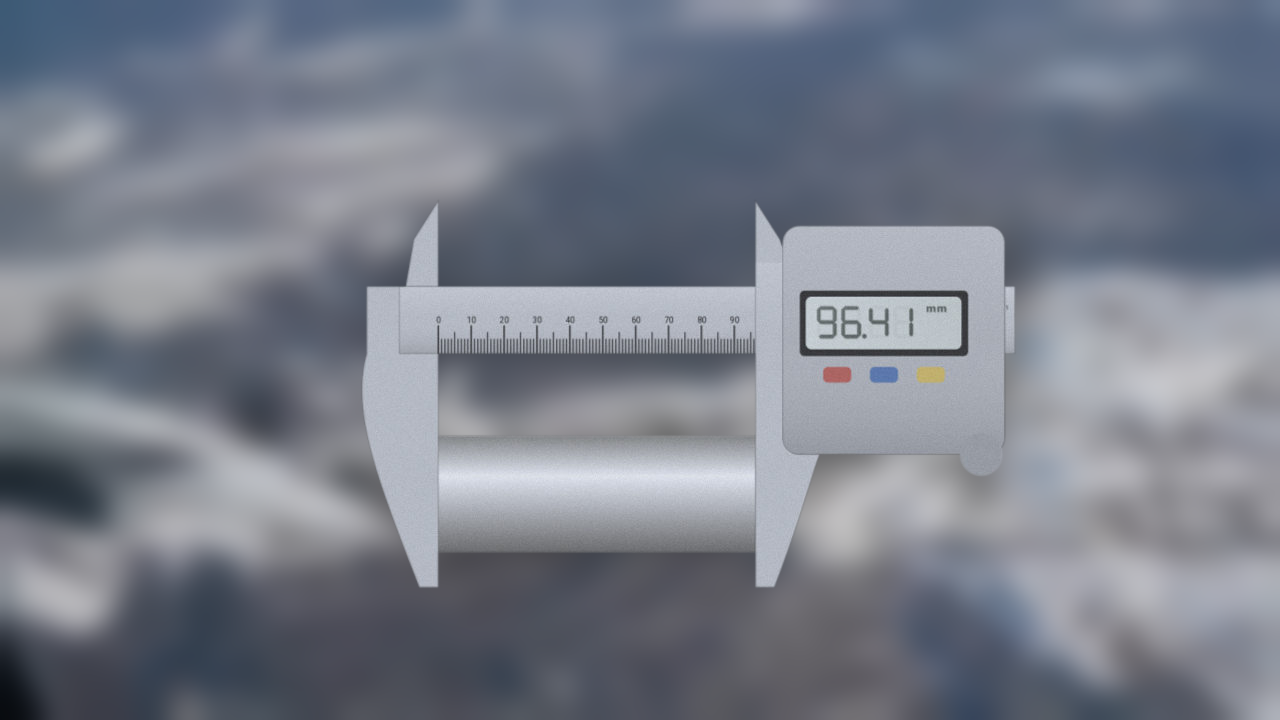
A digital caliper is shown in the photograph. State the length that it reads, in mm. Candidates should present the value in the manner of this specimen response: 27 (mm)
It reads 96.41 (mm)
